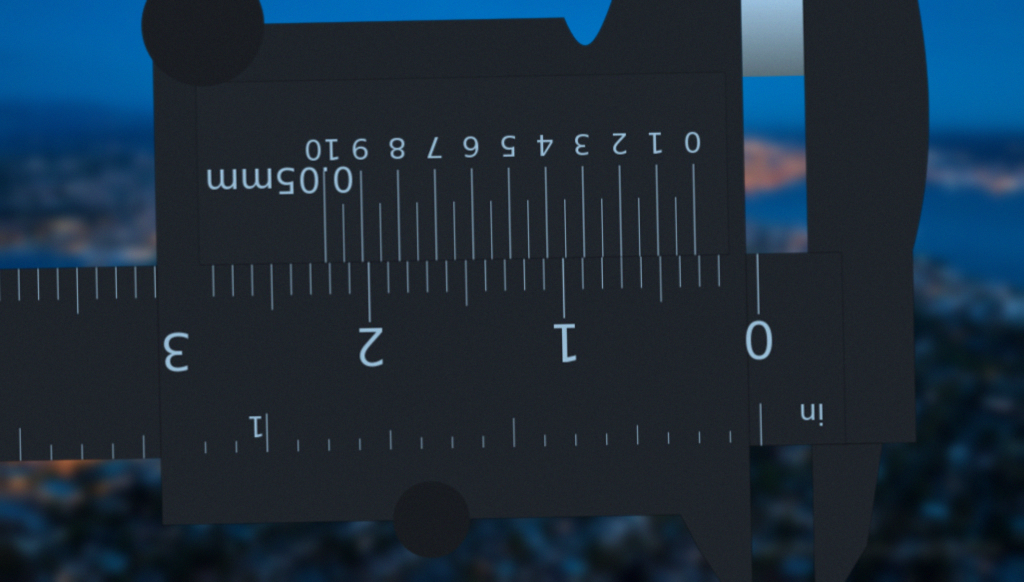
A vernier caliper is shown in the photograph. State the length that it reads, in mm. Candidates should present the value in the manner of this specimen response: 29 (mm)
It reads 3.2 (mm)
